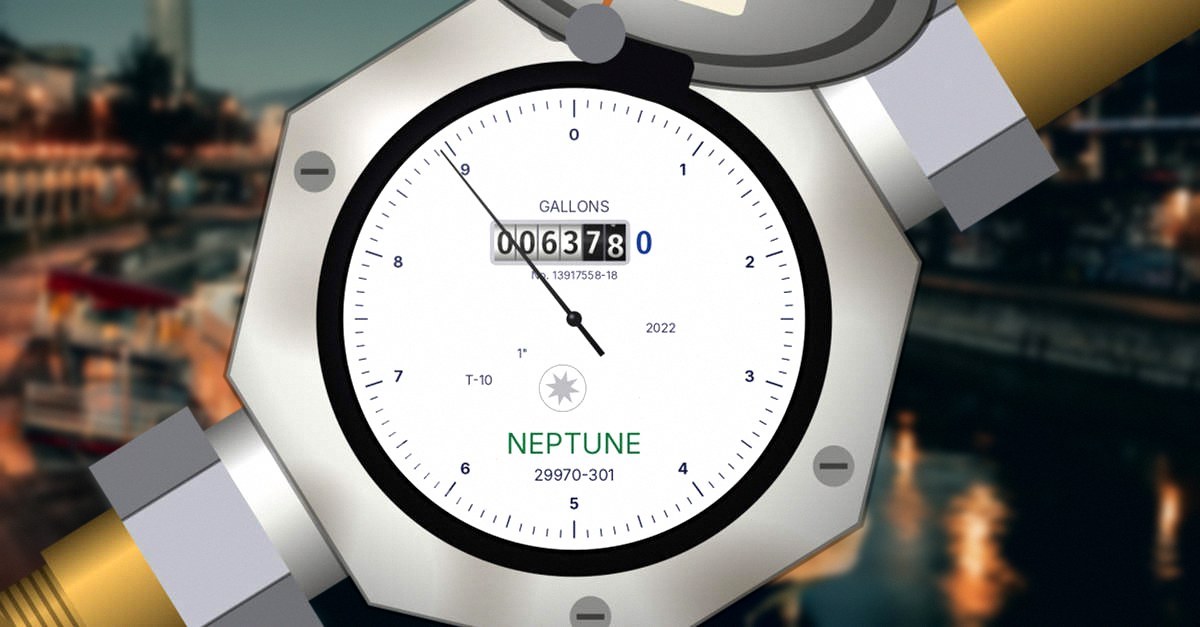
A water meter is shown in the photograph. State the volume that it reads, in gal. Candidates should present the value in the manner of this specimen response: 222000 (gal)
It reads 63778.9 (gal)
